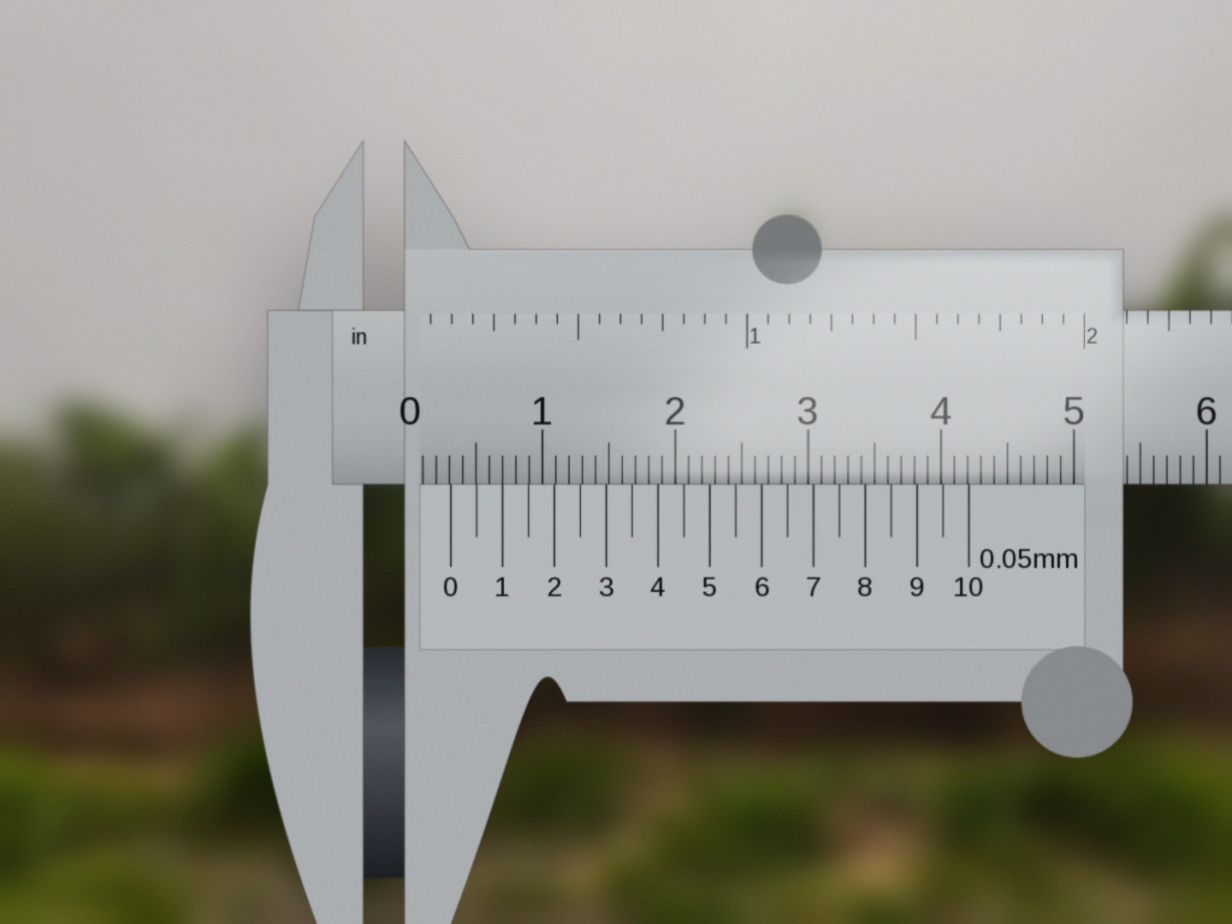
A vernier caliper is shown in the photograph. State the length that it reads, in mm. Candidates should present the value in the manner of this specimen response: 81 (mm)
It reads 3.1 (mm)
